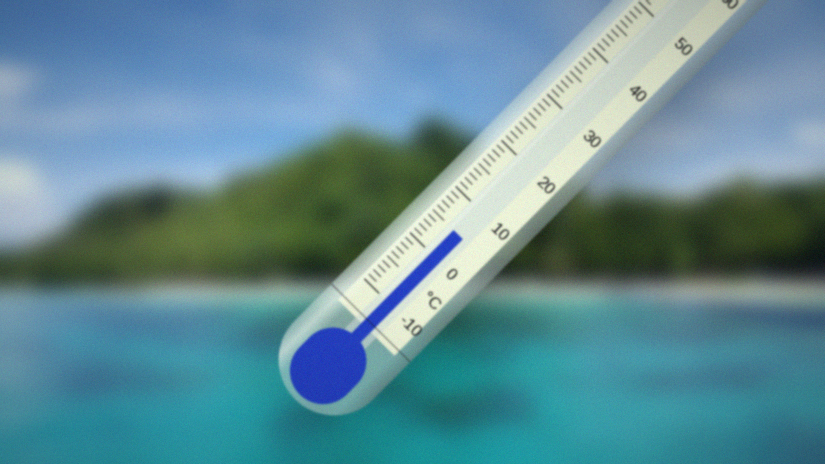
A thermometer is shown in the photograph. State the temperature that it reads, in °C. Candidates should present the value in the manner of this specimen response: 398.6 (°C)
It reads 5 (°C)
